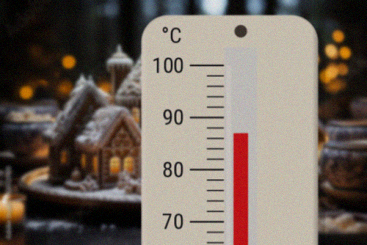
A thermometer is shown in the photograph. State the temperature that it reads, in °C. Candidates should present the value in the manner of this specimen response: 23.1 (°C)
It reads 87 (°C)
